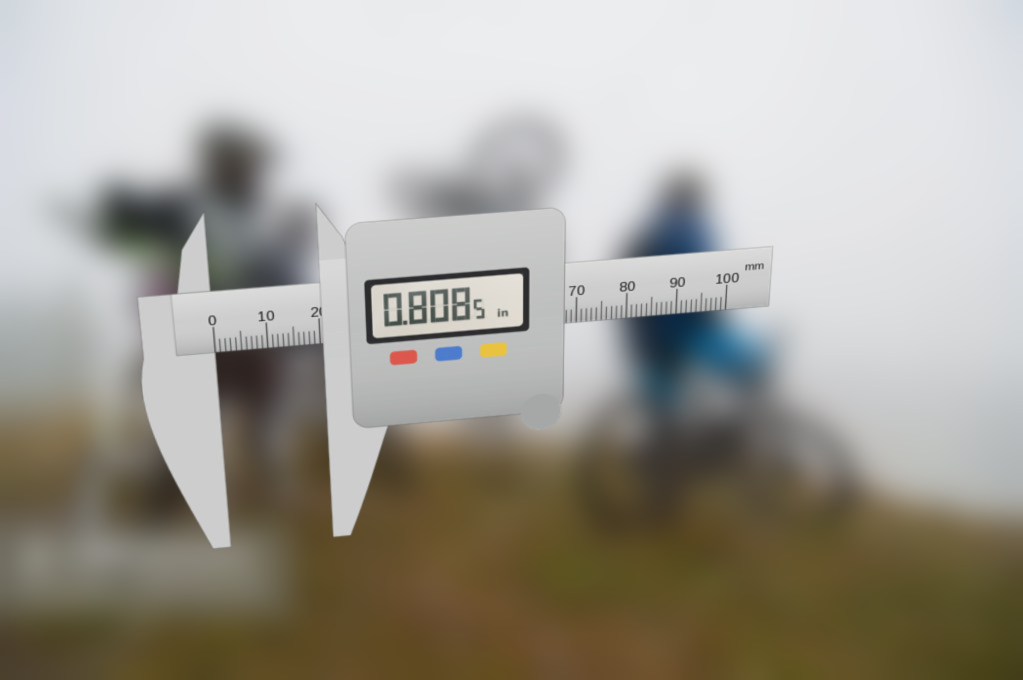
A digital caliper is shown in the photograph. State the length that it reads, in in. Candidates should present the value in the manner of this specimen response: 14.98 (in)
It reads 0.8085 (in)
